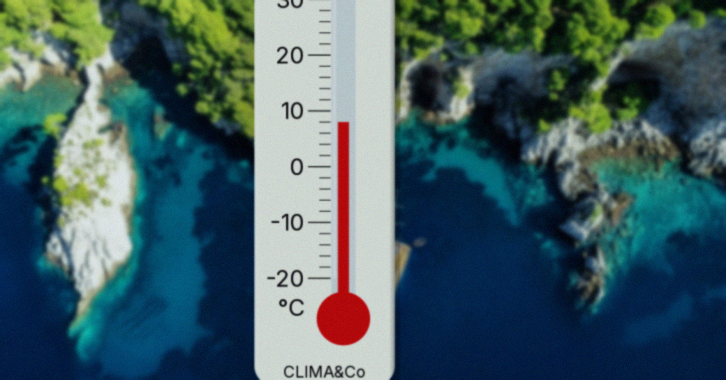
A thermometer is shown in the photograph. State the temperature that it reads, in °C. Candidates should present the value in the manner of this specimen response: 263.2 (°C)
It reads 8 (°C)
